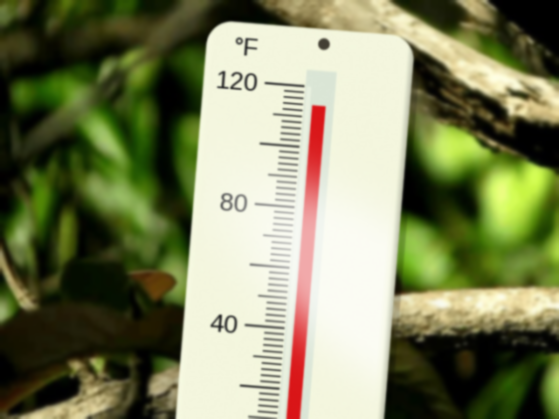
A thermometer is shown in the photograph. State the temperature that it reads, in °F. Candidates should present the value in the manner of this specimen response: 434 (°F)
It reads 114 (°F)
